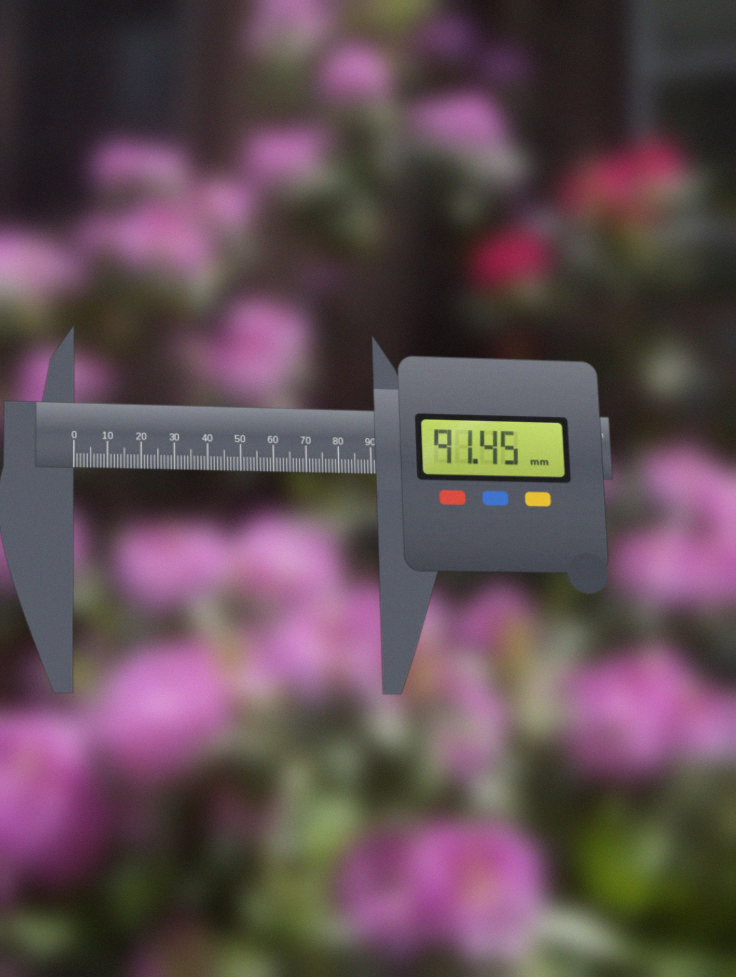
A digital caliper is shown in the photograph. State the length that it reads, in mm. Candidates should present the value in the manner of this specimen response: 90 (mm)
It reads 91.45 (mm)
